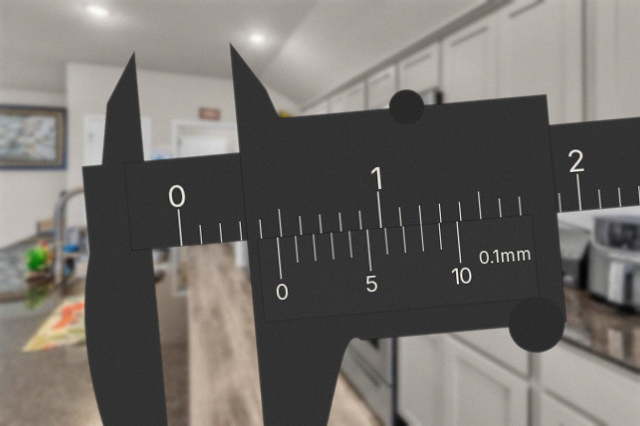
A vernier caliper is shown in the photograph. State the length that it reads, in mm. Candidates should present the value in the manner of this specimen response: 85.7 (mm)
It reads 4.8 (mm)
